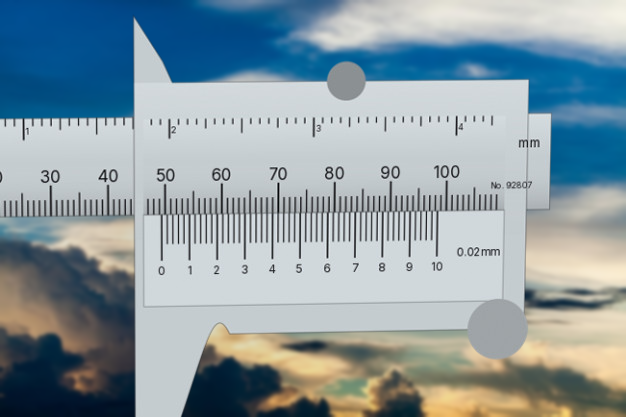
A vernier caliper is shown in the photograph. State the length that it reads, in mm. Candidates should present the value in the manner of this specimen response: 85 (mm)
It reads 49.4 (mm)
